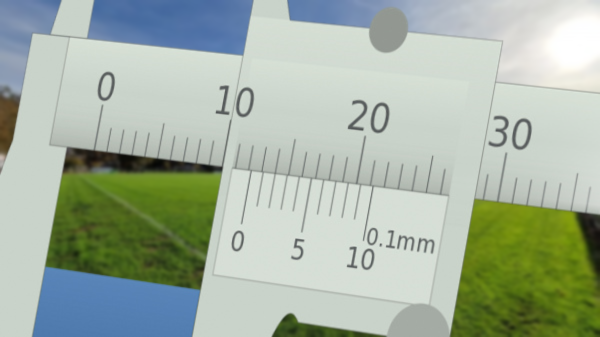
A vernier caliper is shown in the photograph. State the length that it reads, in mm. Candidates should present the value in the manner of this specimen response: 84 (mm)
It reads 12.2 (mm)
